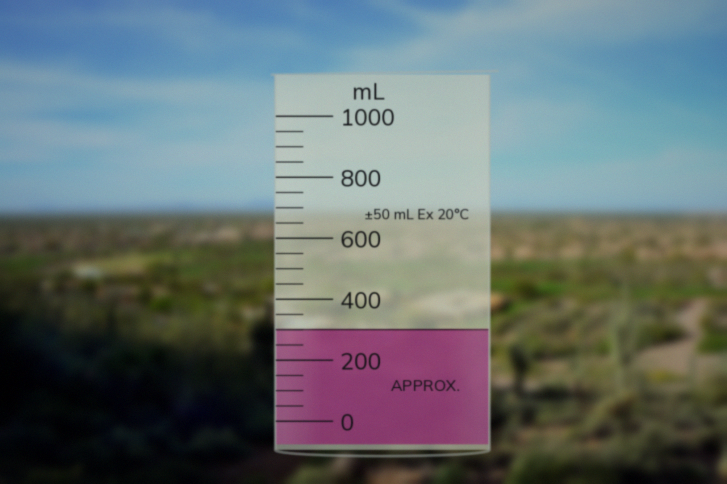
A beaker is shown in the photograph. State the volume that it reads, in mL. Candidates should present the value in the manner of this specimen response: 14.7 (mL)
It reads 300 (mL)
